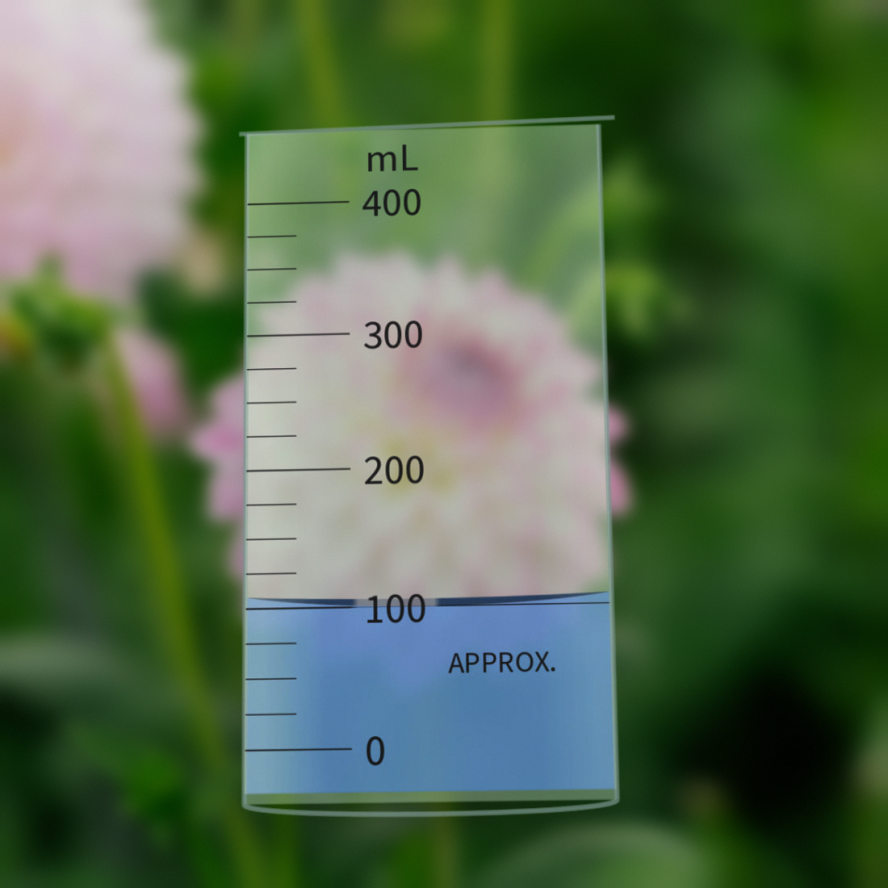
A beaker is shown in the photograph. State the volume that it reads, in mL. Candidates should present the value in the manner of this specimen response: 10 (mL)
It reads 100 (mL)
